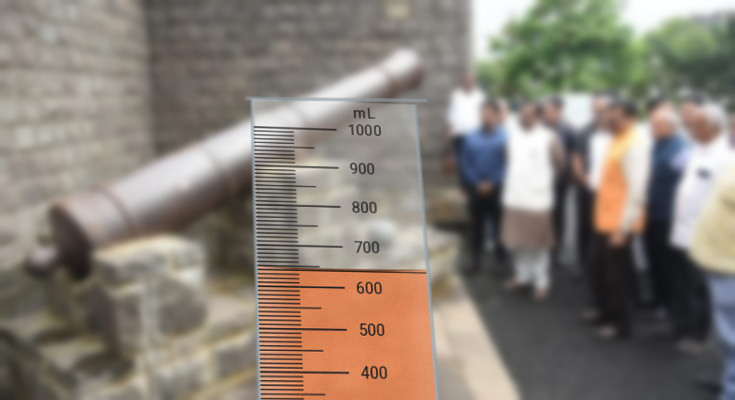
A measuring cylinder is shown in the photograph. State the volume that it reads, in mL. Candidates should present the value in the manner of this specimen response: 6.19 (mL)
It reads 640 (mL)
